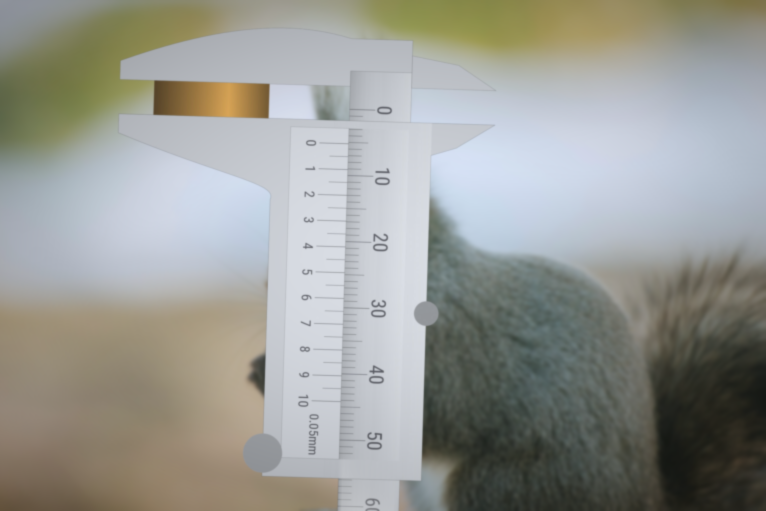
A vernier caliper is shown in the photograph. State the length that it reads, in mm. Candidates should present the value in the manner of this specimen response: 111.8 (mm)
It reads 5.2 (mm)
